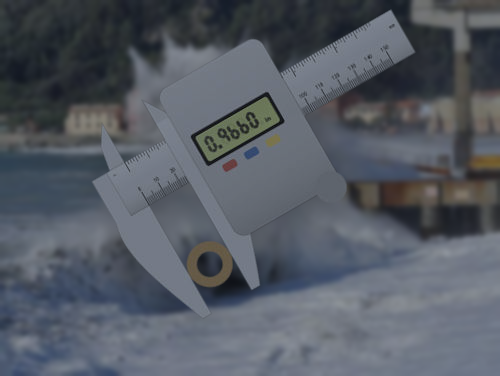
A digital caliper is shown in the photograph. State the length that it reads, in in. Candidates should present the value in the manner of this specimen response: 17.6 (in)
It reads 0.9660 (in)
